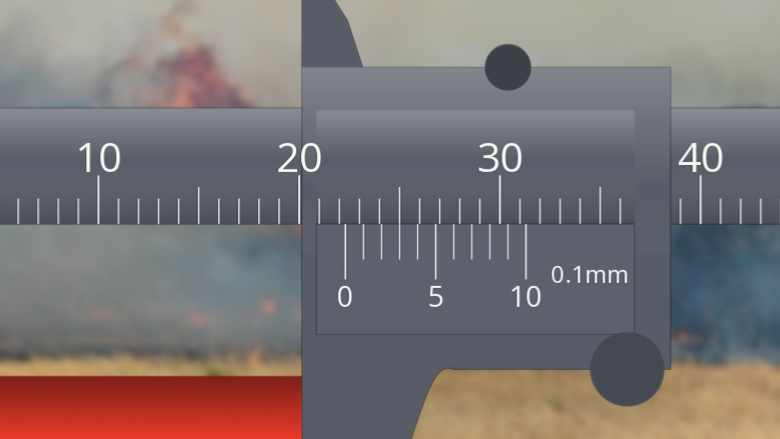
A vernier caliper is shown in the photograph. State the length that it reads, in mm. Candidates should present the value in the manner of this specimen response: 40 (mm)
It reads 22.3 (mm)
